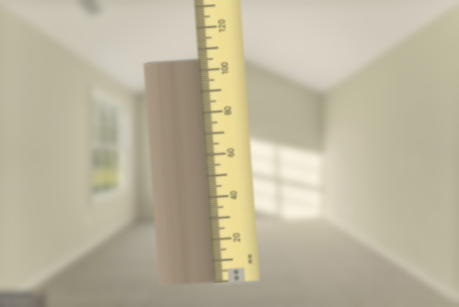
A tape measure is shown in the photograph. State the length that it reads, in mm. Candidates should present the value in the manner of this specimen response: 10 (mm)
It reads 105 (mm)
